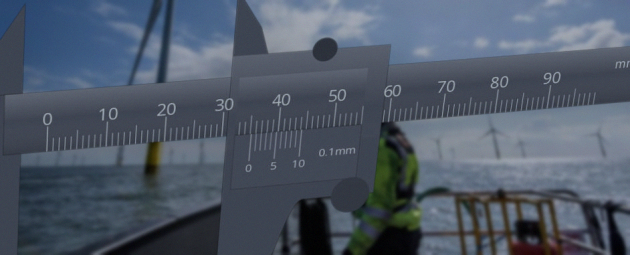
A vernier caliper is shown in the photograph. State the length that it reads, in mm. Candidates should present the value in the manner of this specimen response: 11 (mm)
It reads 35.2 (mm)
